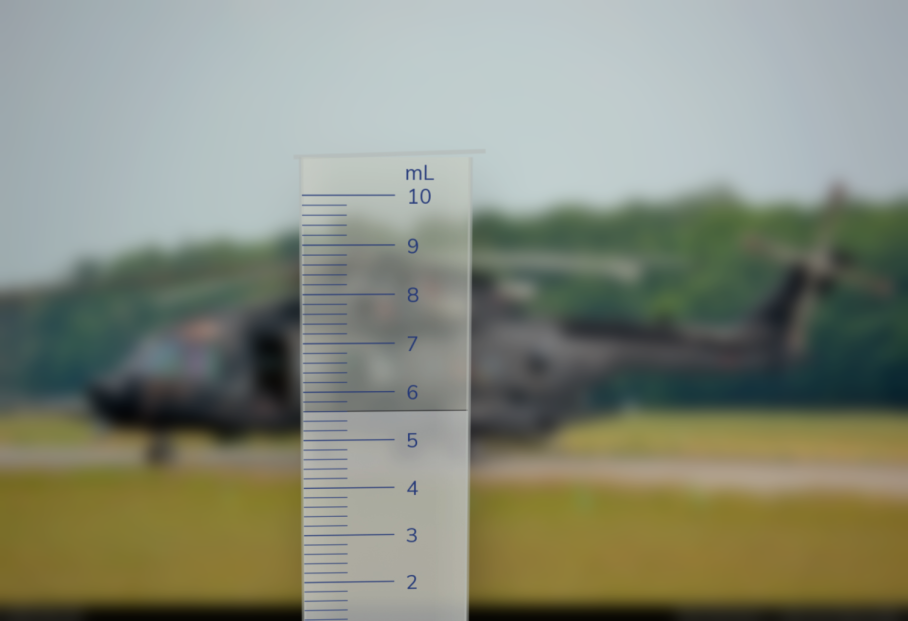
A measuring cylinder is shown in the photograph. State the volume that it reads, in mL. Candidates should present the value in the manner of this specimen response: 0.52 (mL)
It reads 5.6 (mL)
